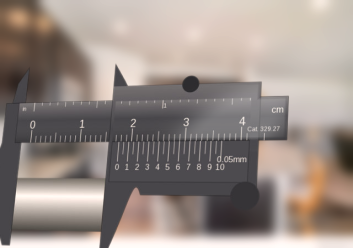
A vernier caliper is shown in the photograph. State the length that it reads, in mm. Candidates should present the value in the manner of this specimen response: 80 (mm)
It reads 17.6 (mm)
